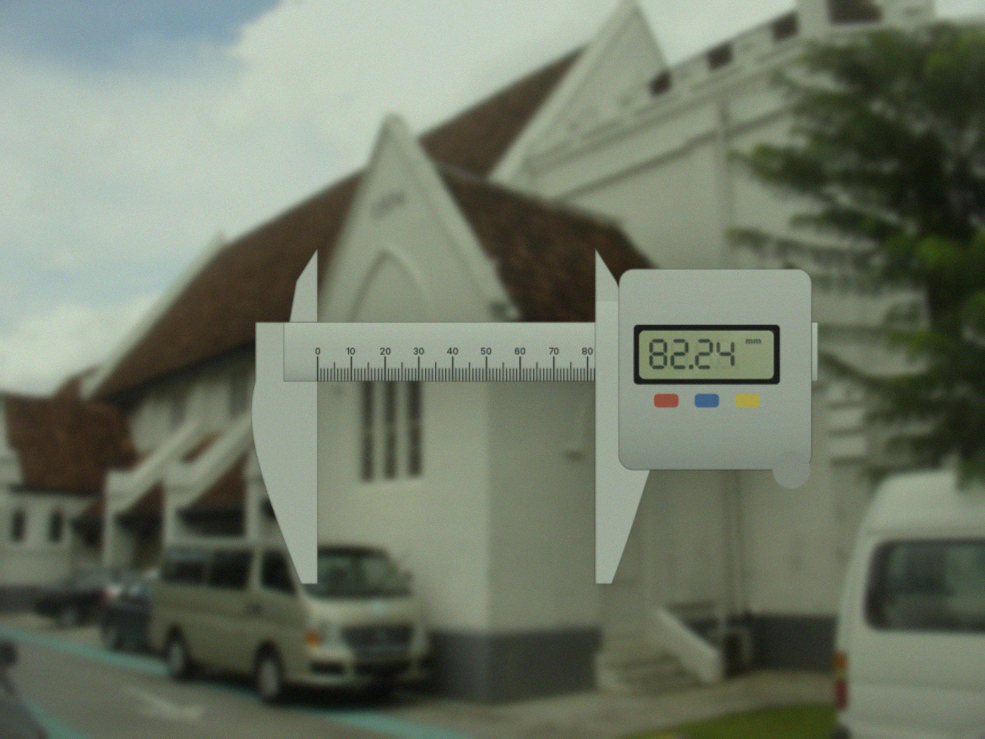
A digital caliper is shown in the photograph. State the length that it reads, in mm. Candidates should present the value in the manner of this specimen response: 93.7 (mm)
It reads 82.24 (mm)
